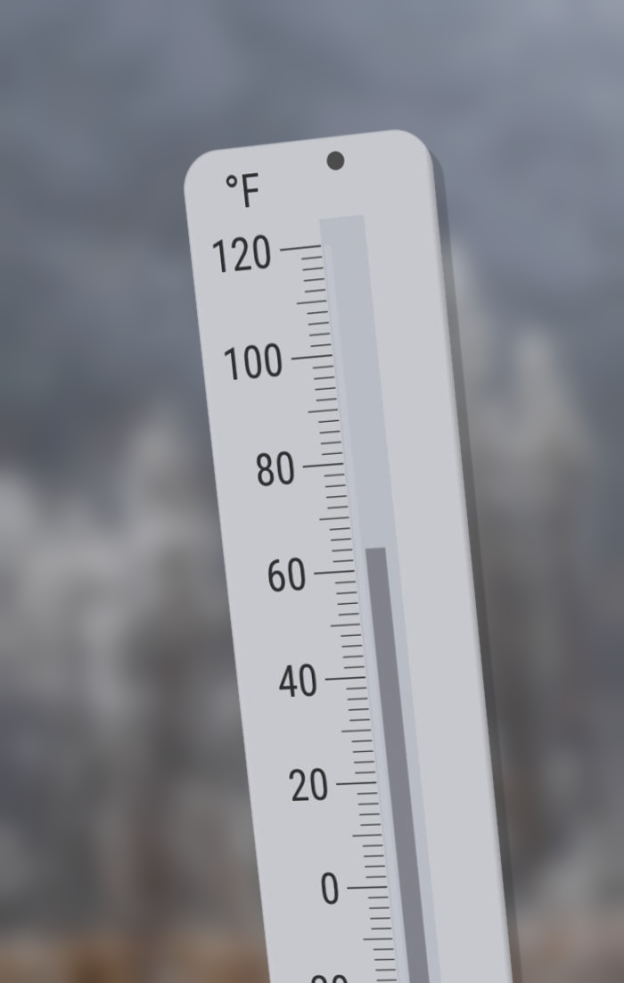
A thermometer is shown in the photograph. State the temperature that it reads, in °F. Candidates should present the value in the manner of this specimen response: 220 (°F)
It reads 64 (°F)
